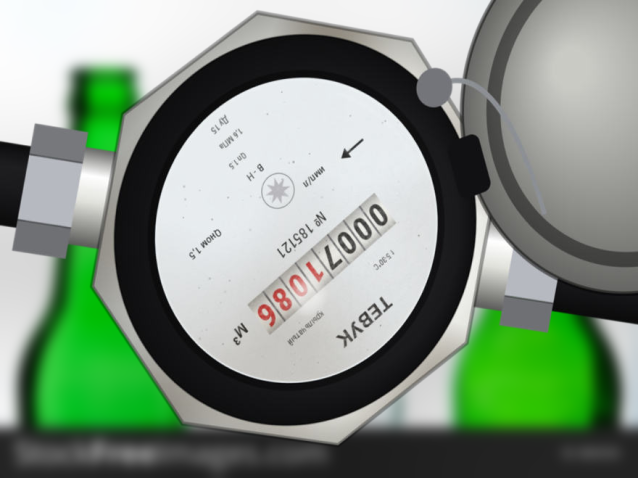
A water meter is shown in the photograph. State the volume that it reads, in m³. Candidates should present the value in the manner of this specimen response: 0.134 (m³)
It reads 7.1086 (m³)
